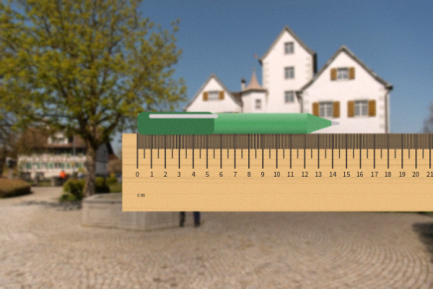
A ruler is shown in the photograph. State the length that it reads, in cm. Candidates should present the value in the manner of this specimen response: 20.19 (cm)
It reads 14.5 (cm)
